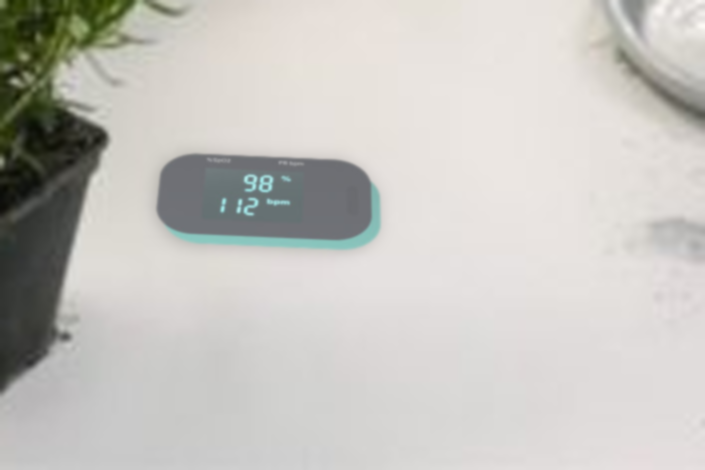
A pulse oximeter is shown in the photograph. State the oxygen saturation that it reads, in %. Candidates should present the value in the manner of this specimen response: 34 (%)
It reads 98 (%)
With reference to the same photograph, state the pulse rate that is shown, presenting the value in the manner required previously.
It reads 112 (bpm)
